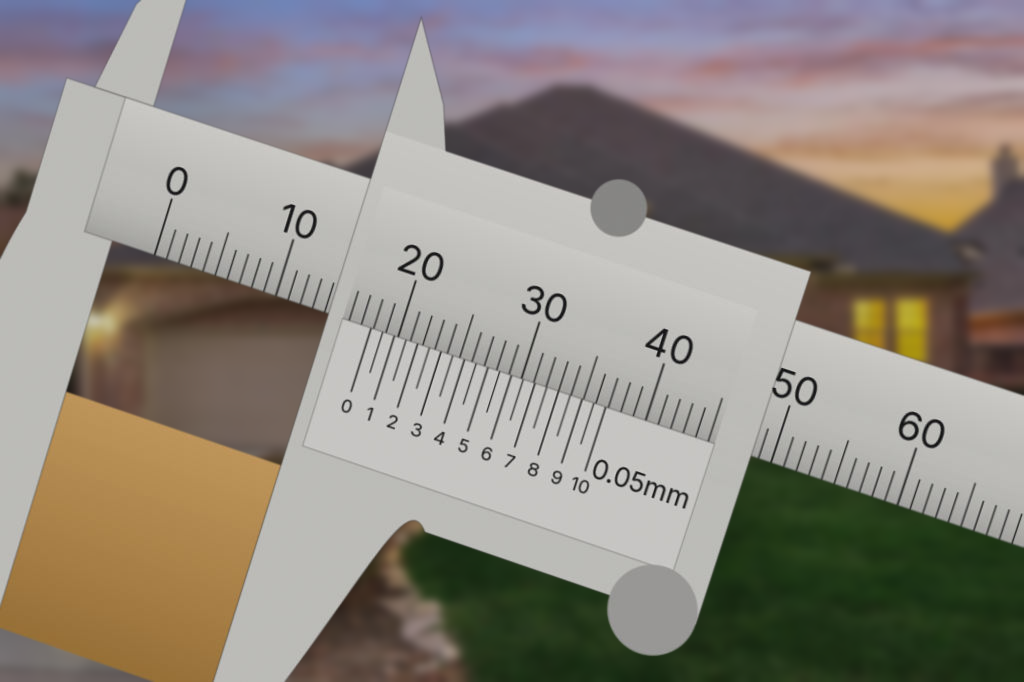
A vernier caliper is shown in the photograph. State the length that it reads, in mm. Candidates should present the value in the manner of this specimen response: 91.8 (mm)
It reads 17.8 (mm)
